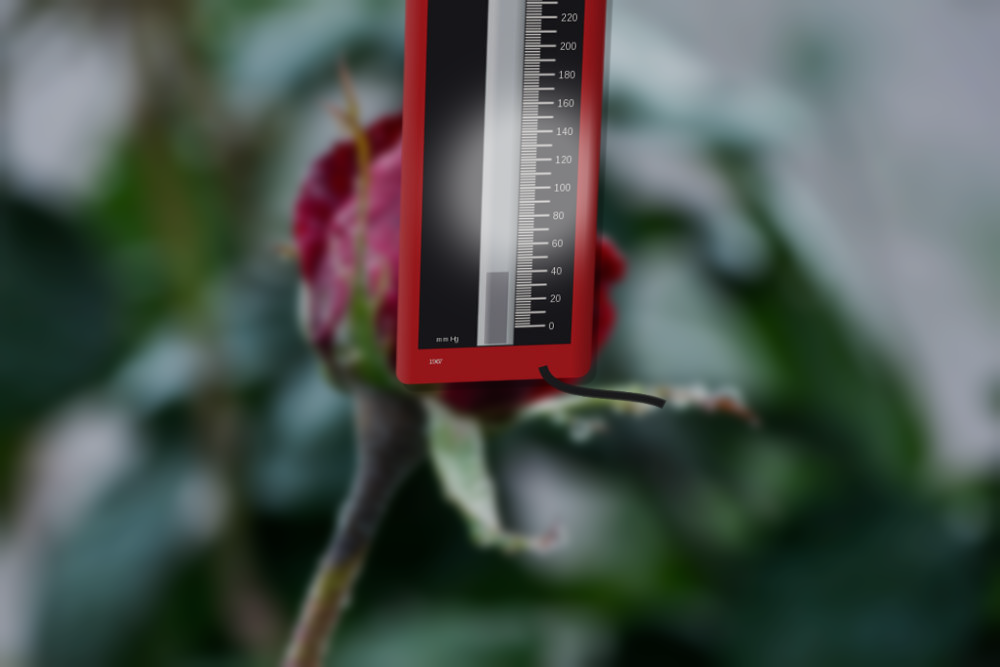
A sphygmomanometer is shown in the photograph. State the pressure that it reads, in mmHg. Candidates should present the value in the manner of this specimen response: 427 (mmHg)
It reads 40 (mmHg)
